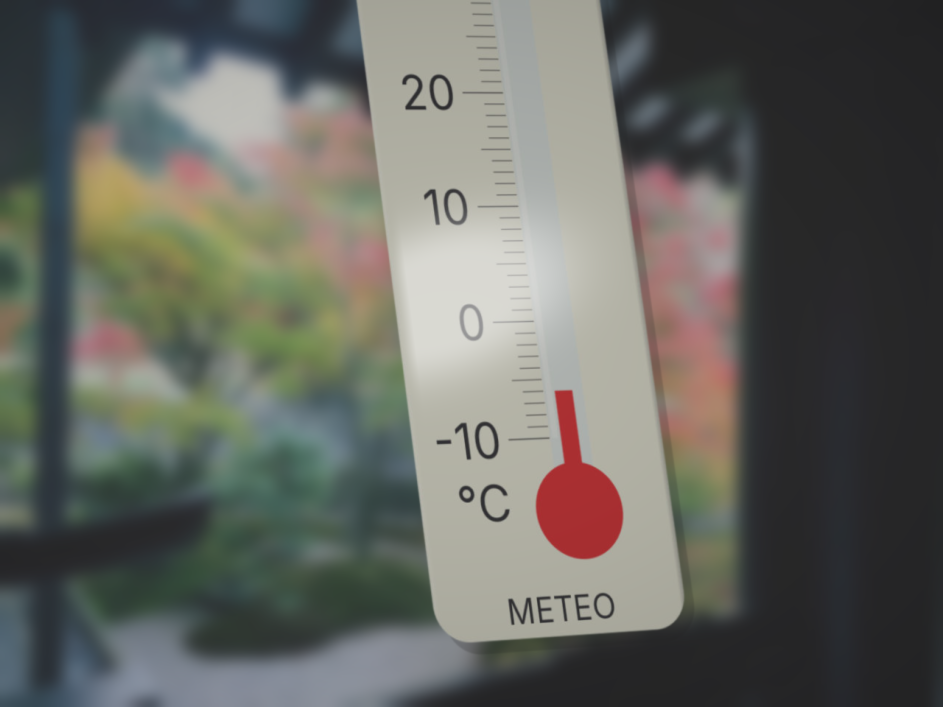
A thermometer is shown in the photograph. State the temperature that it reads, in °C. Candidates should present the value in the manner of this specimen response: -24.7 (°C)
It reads -6 (°C)
